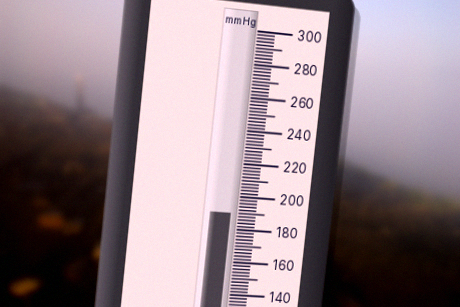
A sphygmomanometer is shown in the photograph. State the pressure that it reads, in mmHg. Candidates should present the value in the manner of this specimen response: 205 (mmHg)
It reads 190 (mmHg)
